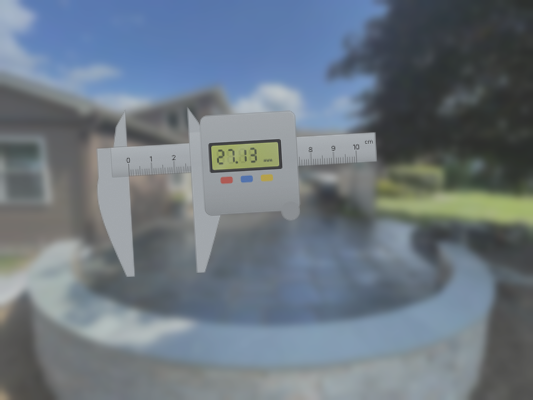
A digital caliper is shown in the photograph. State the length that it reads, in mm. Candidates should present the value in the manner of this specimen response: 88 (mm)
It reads 27.13 (mm)
